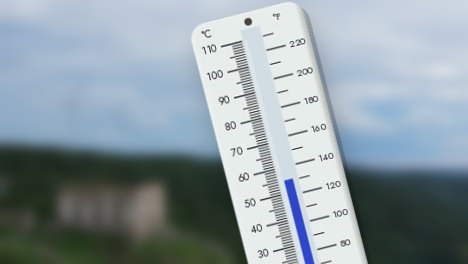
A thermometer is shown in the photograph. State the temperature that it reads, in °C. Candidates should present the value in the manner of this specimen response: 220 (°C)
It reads 55 (°C)
